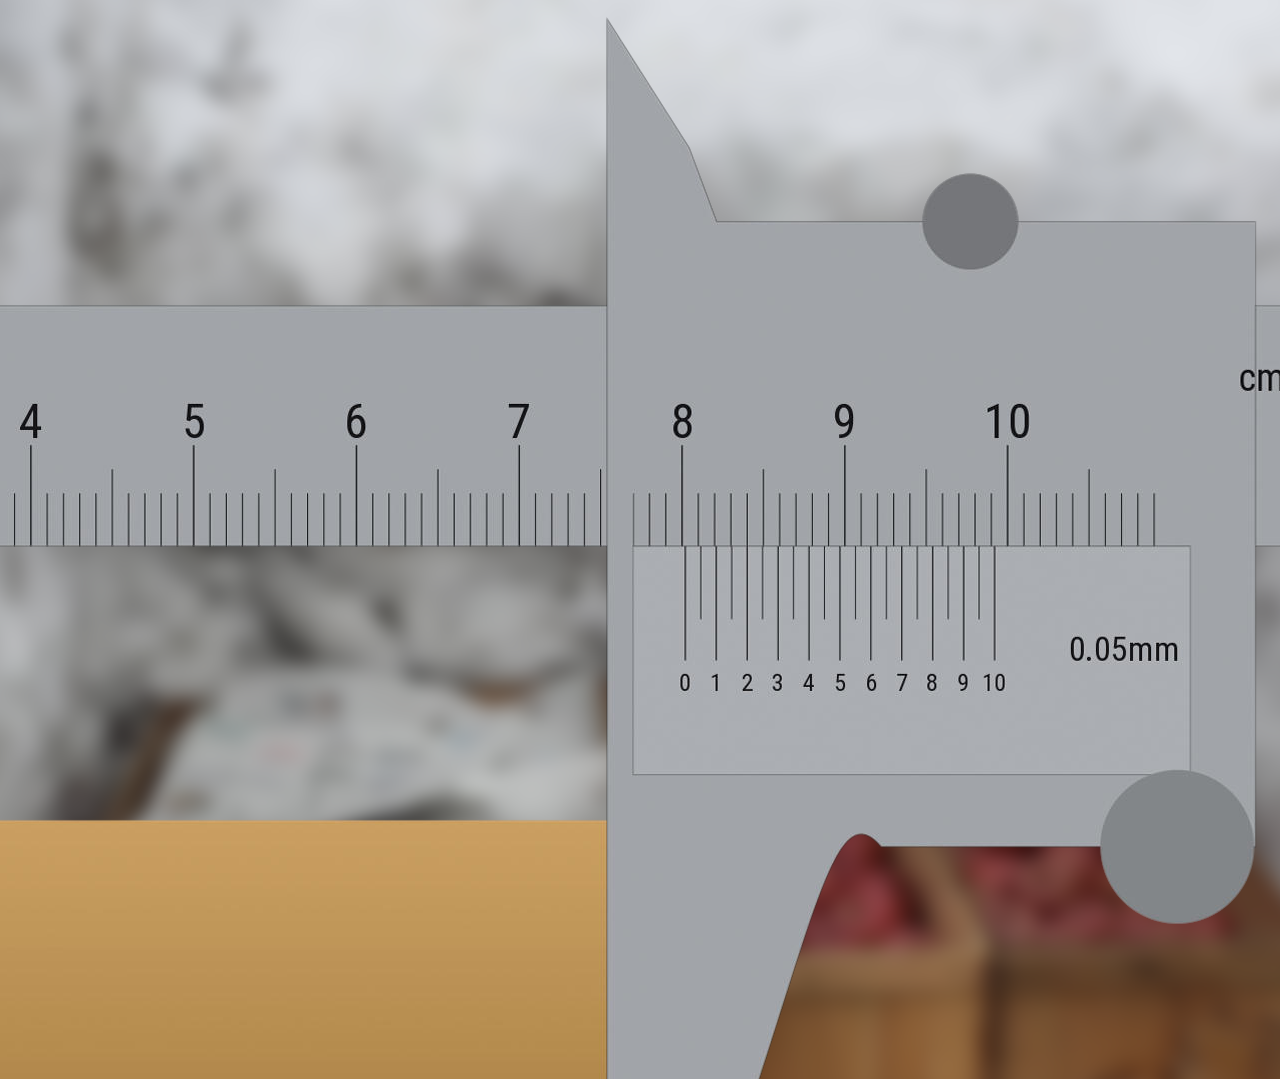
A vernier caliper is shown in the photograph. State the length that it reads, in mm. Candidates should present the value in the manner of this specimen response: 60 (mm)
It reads 80.2 (mm)
